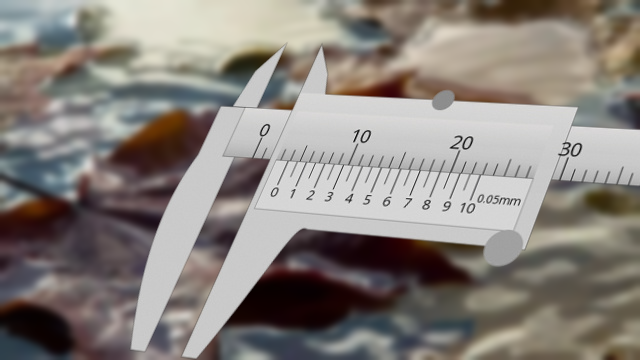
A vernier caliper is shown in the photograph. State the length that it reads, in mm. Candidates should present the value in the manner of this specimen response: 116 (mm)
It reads 3.8 (mm)
